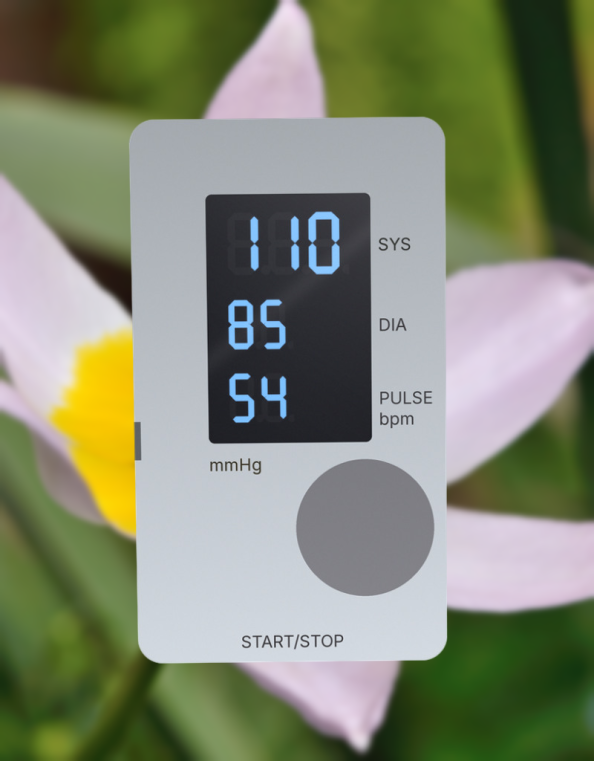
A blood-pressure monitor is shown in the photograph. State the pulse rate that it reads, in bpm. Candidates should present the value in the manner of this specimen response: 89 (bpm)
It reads 54 (bpm)
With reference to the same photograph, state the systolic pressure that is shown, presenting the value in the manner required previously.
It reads 110 (mmHg)
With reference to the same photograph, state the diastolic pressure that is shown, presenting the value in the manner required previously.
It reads 85 (mmHg)
